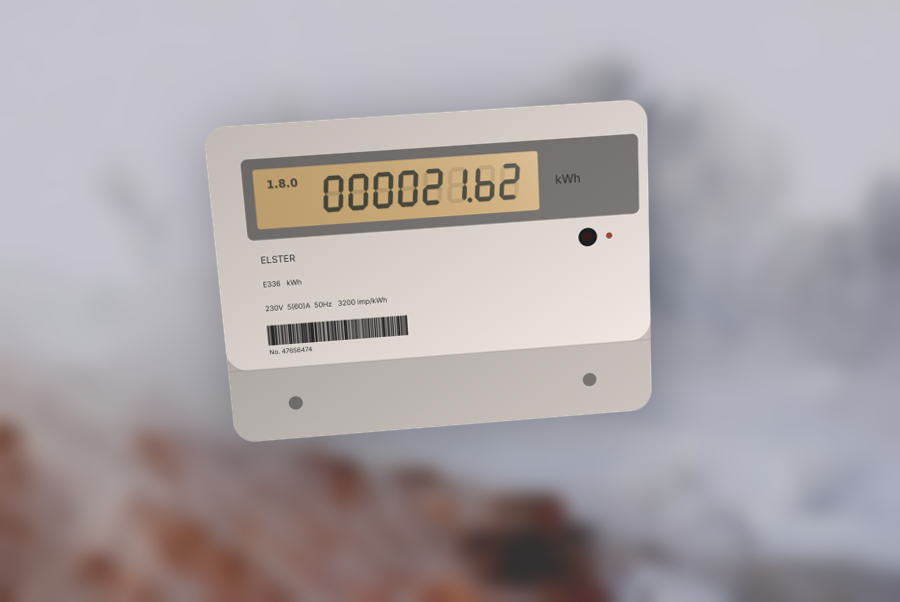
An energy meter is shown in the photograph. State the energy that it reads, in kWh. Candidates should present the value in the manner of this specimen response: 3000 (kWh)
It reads 21.62 (kWh)
